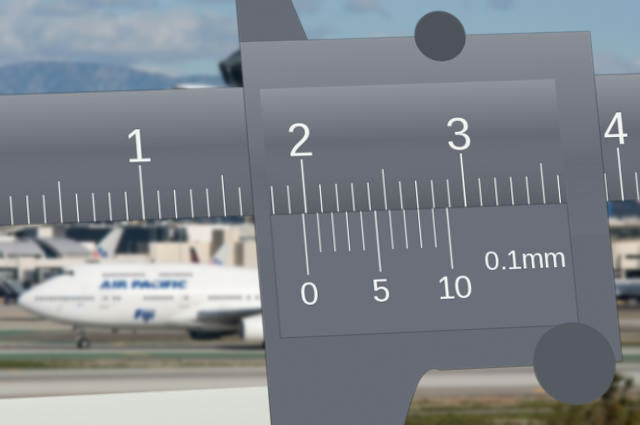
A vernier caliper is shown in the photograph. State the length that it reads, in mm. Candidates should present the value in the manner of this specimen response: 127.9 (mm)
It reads 19.8 (mm)
